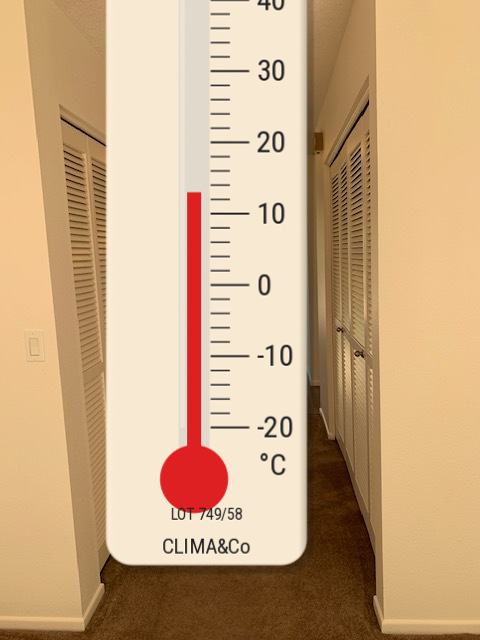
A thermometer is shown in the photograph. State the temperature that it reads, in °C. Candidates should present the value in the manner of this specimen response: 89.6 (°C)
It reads 13 (°C)
